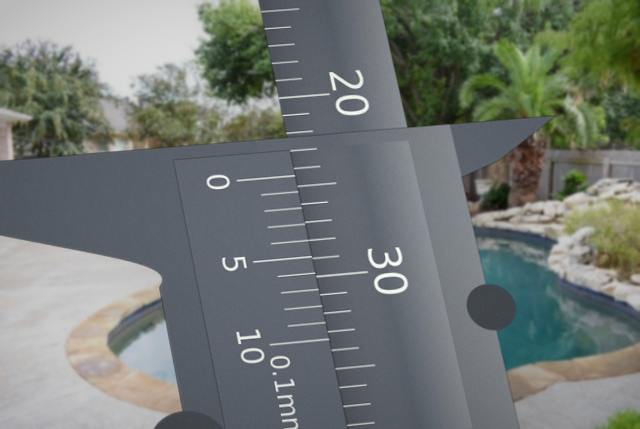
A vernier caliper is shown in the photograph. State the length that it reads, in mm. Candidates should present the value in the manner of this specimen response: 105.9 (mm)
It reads 24.4 (mm)
